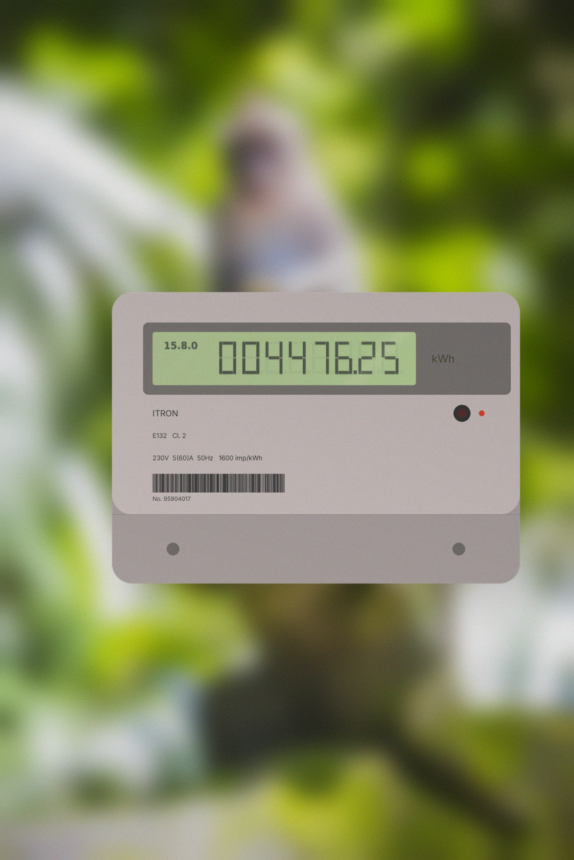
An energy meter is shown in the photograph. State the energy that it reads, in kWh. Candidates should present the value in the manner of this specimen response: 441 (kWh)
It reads 4476.25 (kWh)
